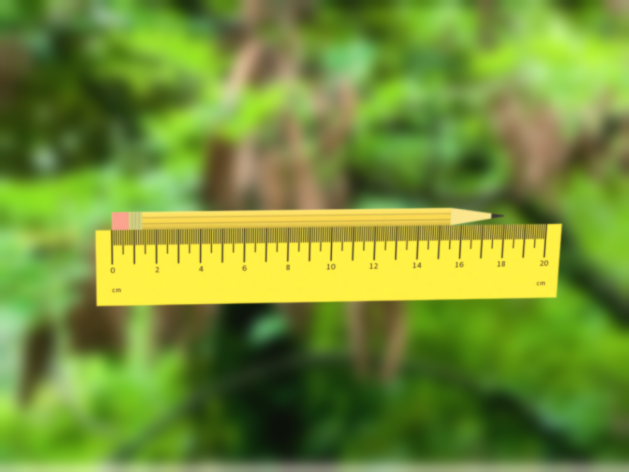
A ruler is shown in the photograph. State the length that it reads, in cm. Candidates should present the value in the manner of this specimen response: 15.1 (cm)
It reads 18 (cm)
